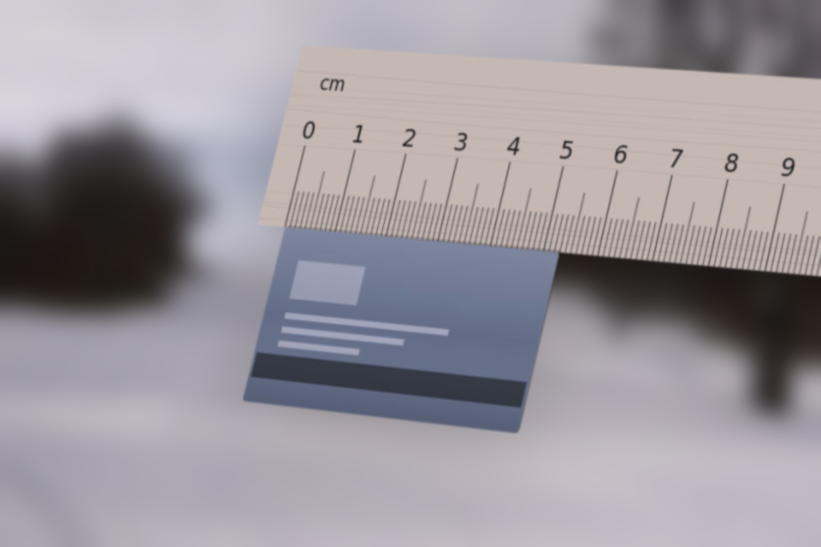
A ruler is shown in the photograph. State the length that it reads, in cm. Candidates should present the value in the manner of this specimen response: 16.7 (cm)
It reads 5.3 (cm)
